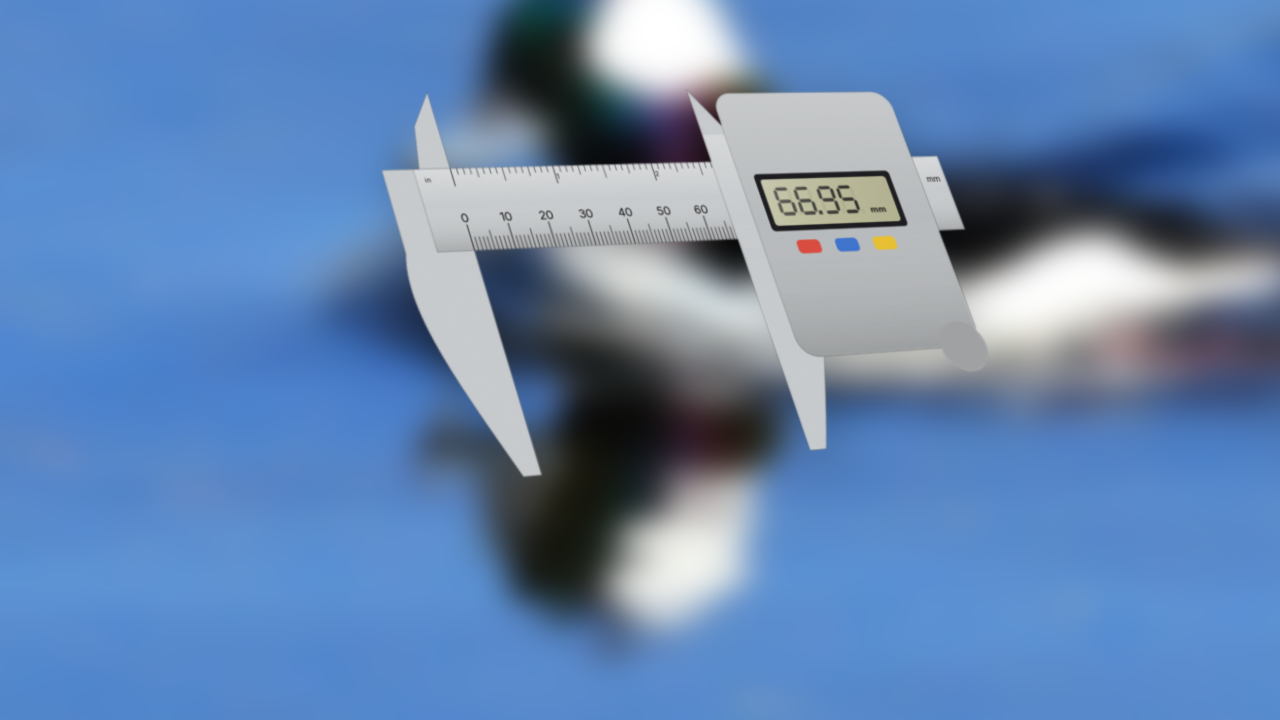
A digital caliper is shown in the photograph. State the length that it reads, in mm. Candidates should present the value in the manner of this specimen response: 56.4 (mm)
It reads 66.95 (mm)
